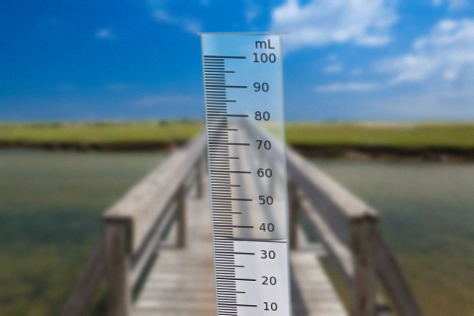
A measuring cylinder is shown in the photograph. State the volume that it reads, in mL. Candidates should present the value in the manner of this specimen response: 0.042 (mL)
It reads 35 (mL)
